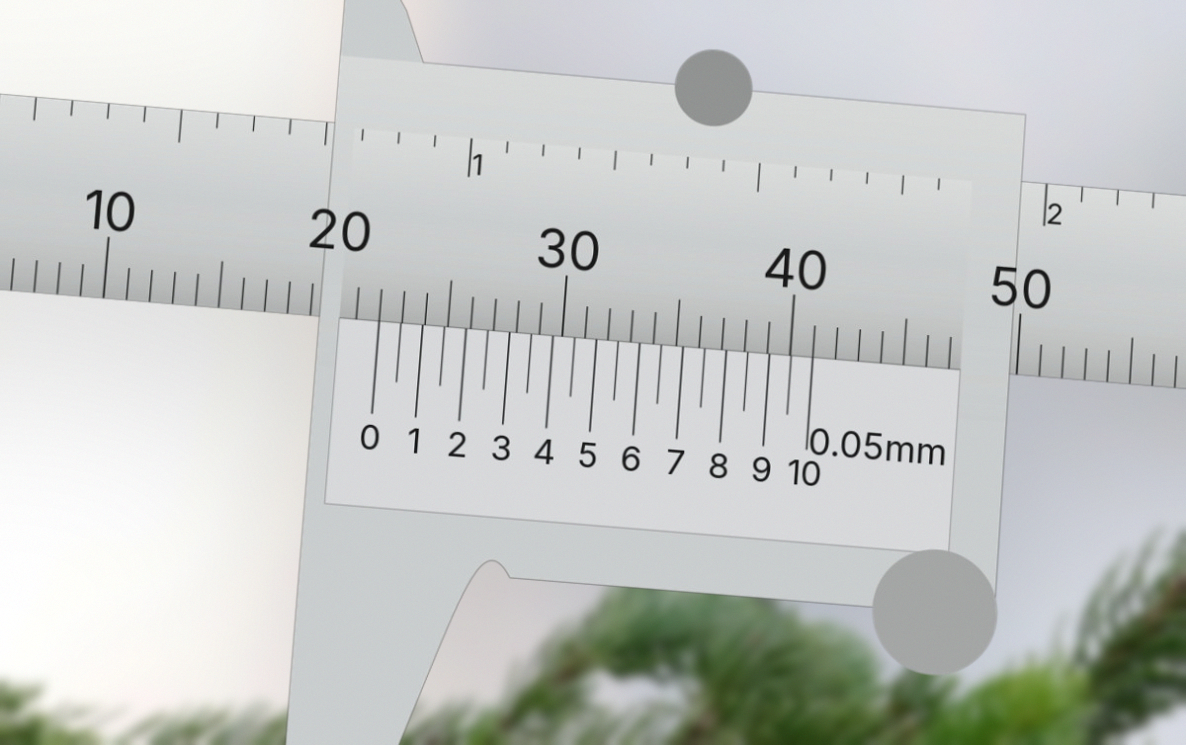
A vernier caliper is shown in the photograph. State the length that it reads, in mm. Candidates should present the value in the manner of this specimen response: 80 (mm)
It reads 22.00 (mm)
